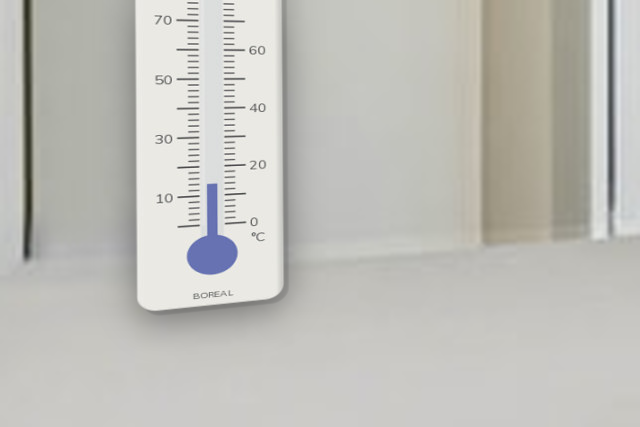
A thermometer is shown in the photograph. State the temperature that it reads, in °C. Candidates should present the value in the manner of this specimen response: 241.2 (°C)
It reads 14 (°C)
